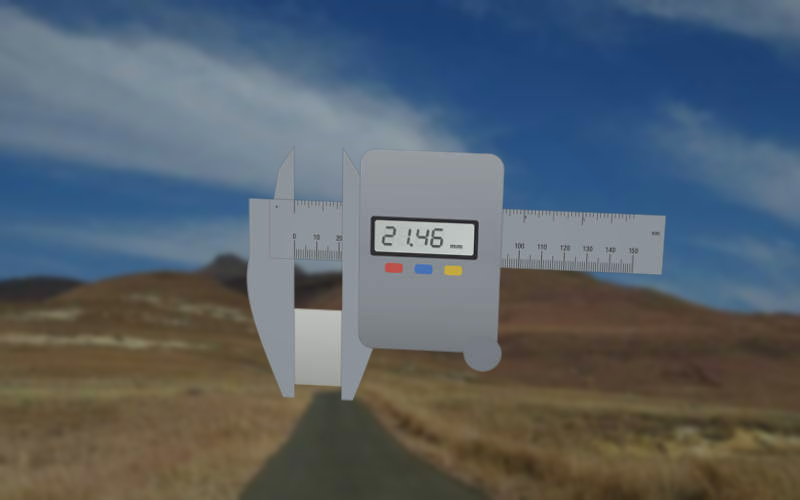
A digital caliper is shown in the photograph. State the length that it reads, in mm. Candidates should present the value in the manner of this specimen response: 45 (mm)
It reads 21.46 (mm)
